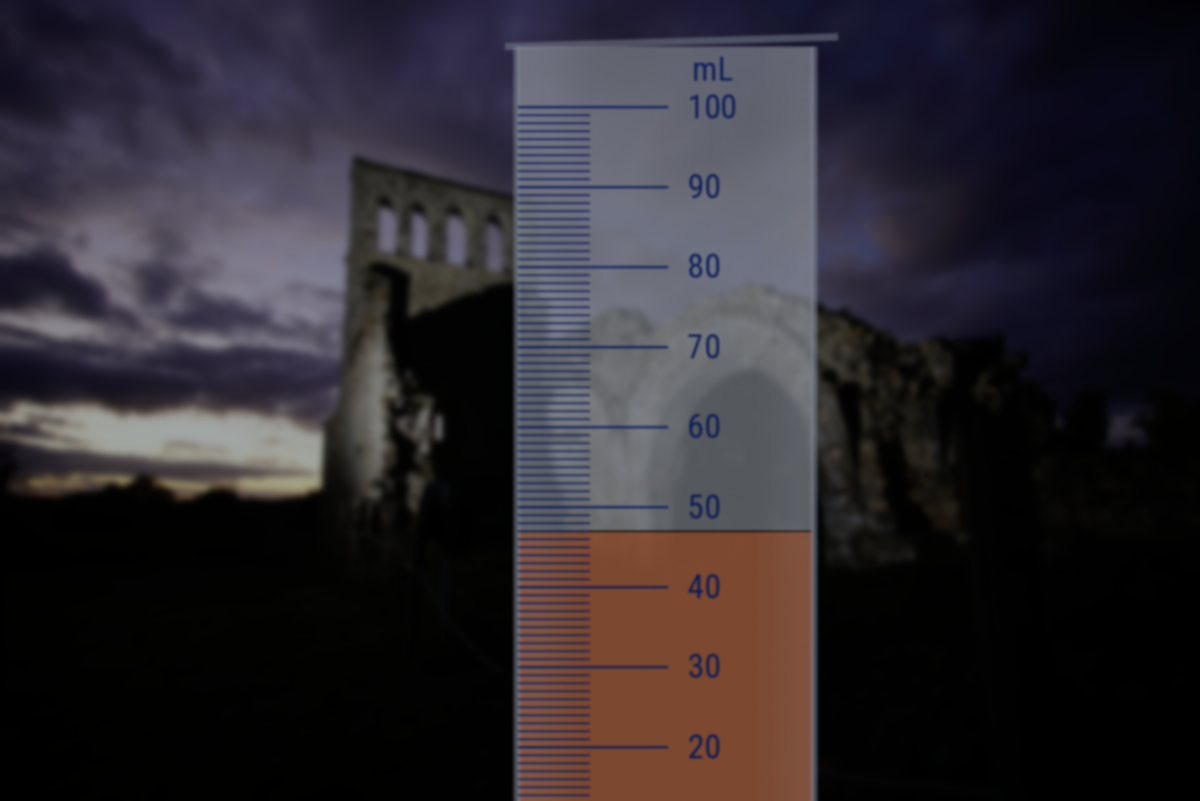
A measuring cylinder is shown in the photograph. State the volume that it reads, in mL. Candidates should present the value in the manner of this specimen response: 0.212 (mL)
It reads 47 (mL)
